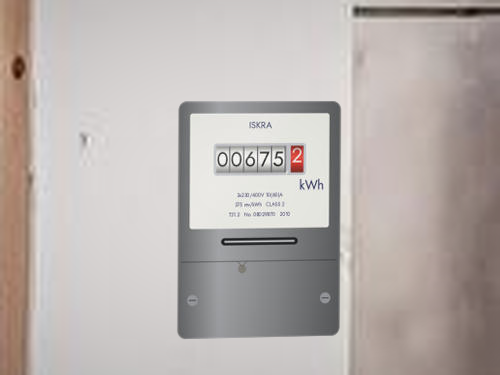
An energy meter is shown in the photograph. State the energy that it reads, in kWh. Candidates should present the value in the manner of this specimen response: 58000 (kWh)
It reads 675.2 (kWh)
